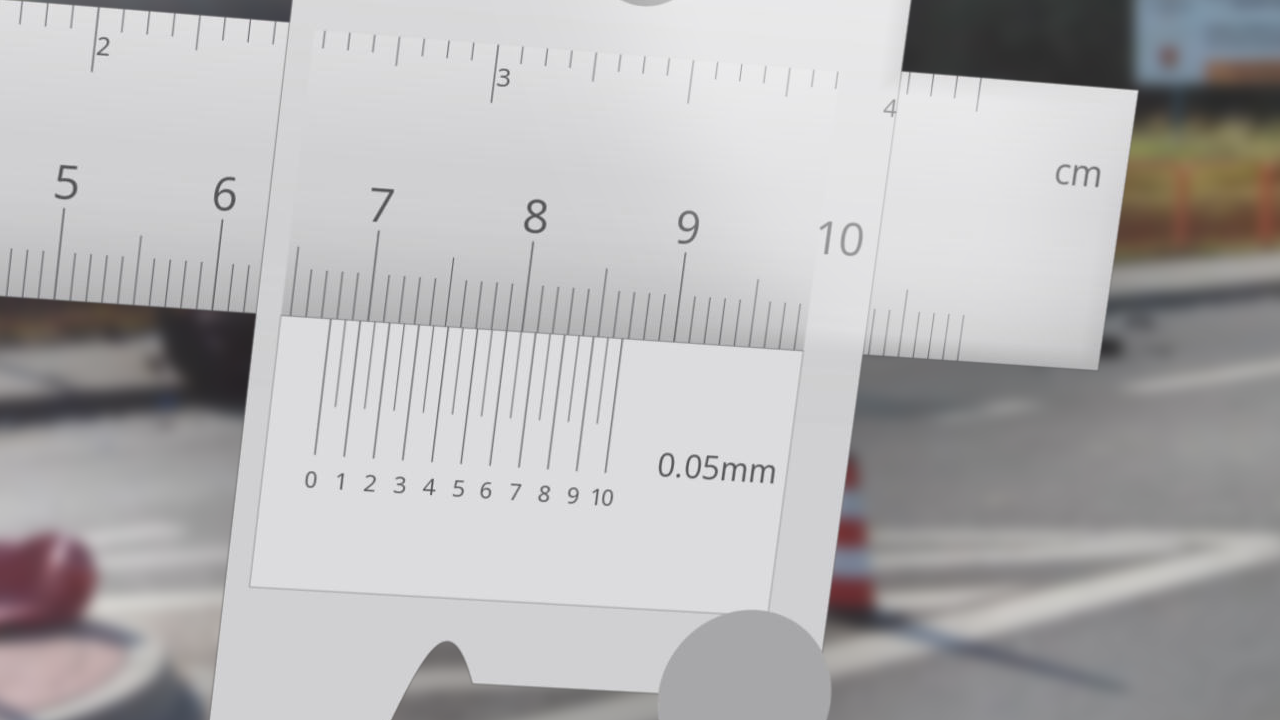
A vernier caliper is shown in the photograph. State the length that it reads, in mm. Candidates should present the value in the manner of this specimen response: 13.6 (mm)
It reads 67.6 (mm)
